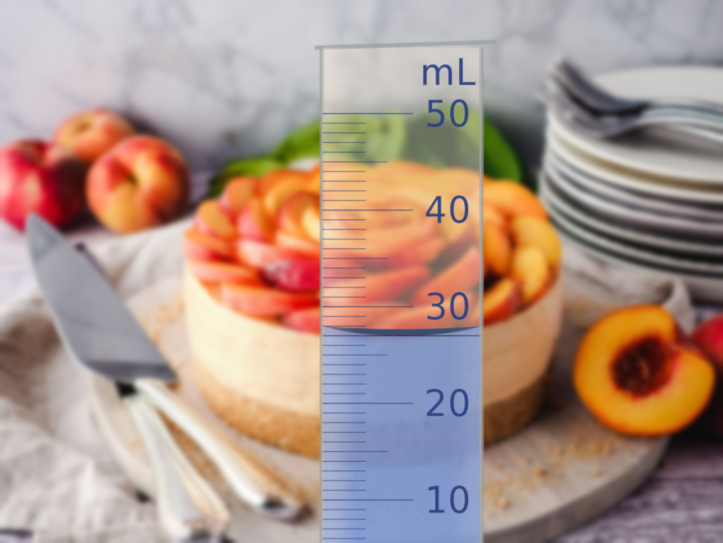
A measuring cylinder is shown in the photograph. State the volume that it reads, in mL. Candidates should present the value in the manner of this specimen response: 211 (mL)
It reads 27 (mL)
